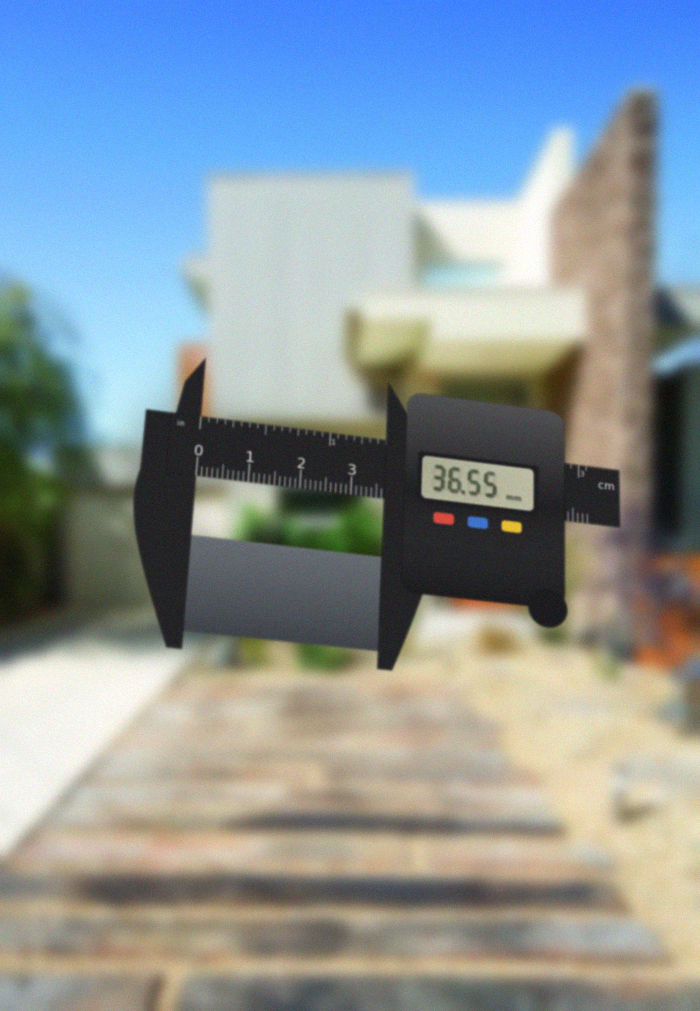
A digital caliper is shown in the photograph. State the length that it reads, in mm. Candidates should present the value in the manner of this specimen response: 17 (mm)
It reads 36.55 (mm)
